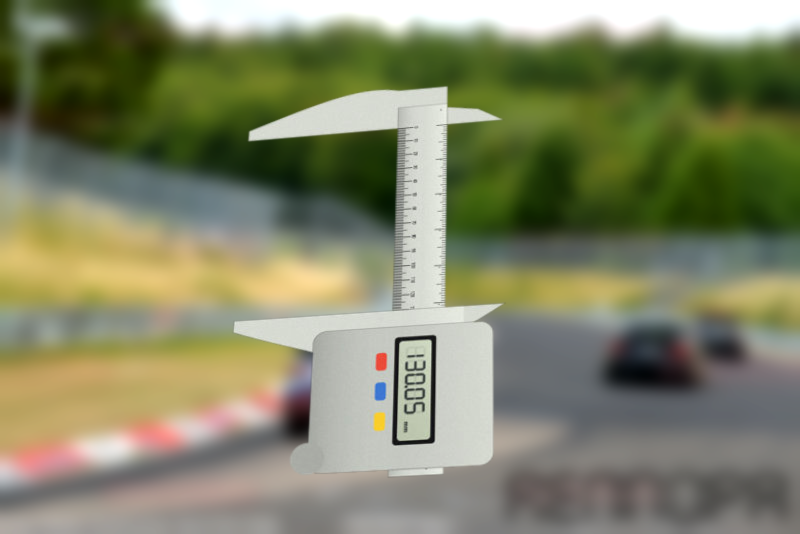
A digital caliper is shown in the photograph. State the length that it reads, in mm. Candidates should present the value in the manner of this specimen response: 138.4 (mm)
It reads 130.05 (mm)
